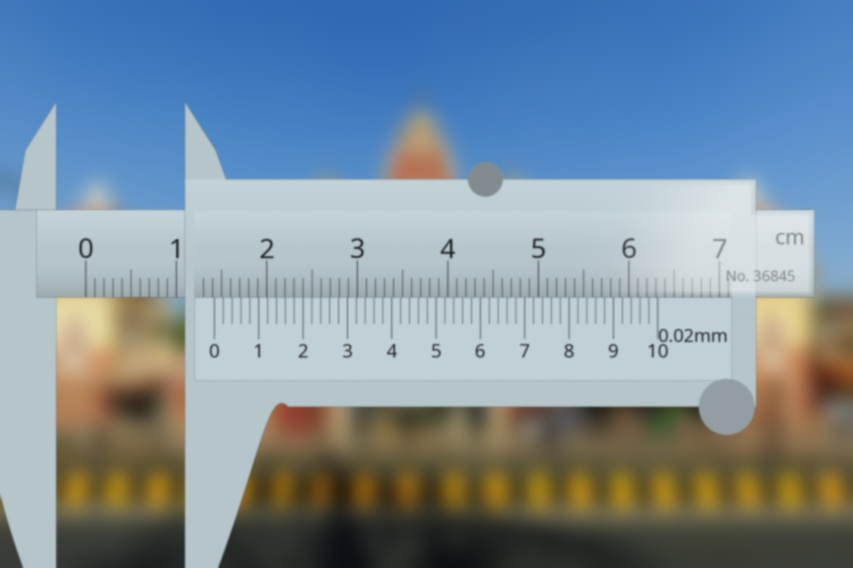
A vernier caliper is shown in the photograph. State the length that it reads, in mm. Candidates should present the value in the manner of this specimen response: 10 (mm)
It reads 14.2 (mm)
